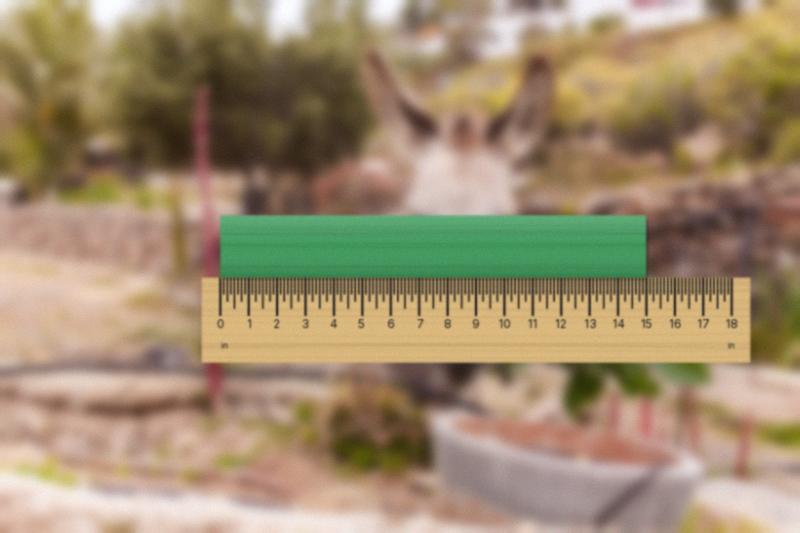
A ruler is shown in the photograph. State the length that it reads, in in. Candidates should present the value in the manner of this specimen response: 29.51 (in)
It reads 15 (in)
